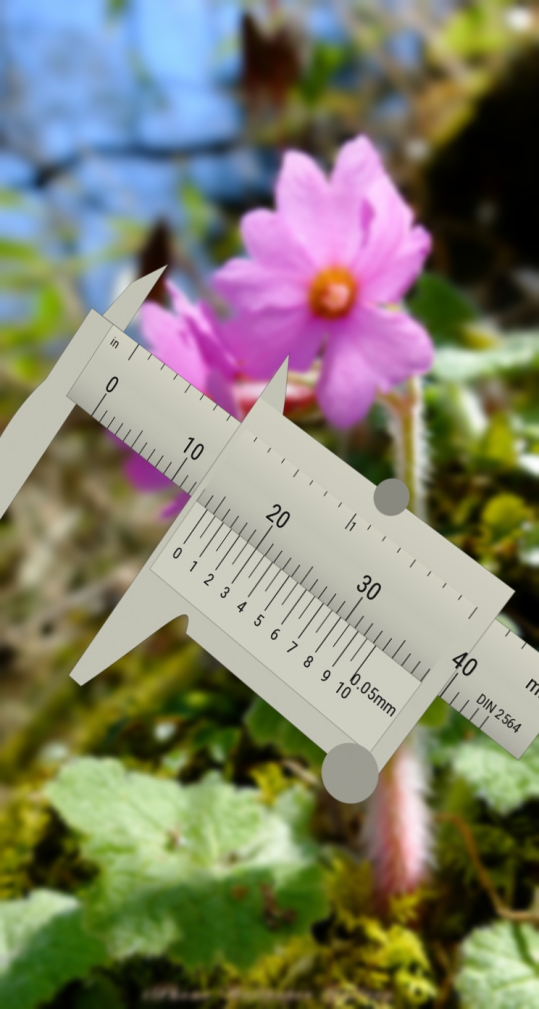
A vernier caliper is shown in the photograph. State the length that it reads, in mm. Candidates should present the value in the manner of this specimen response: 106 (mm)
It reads 14.3 (mm)
